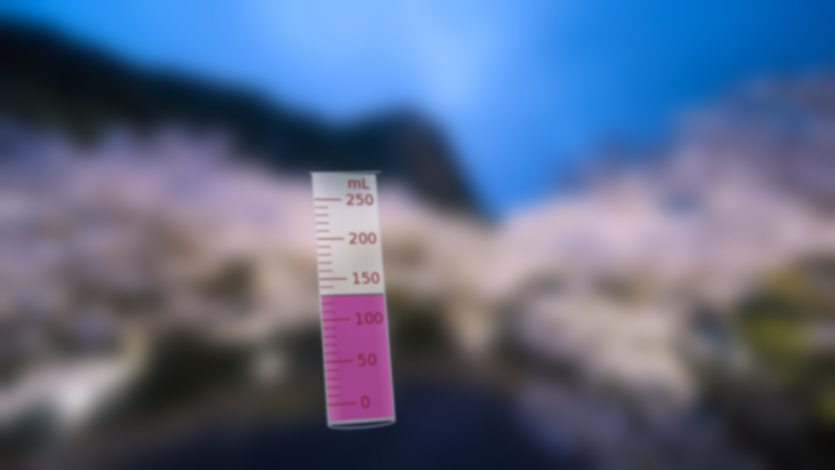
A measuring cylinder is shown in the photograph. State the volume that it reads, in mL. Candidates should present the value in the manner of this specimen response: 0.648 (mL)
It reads 130 (mL)
